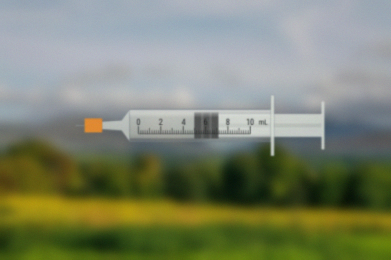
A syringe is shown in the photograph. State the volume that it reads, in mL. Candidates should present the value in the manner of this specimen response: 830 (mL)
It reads 5 (mL)
